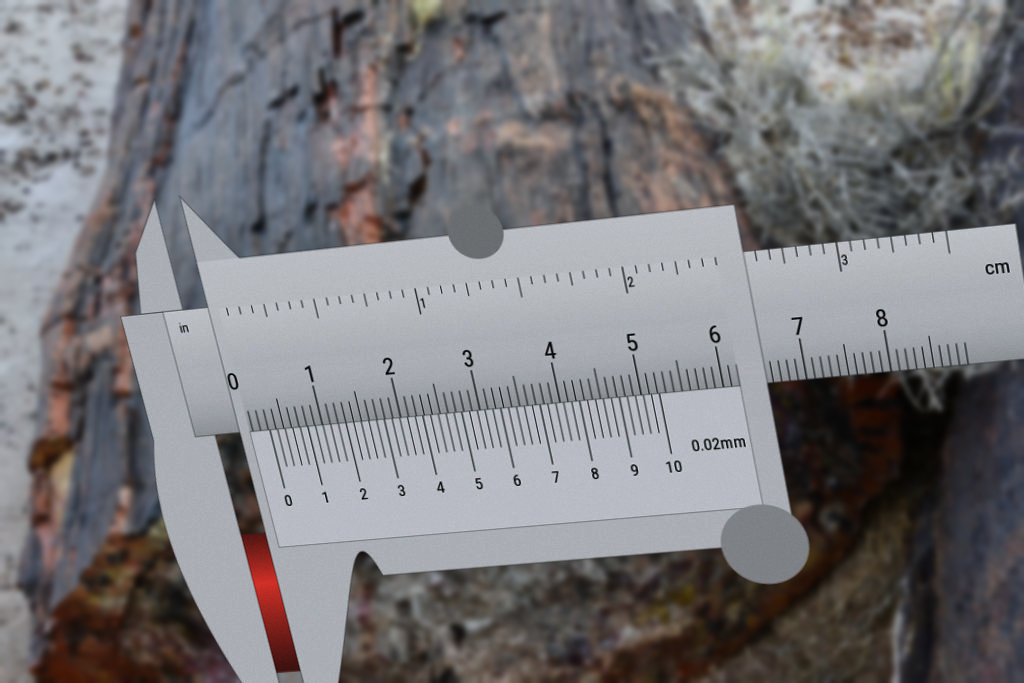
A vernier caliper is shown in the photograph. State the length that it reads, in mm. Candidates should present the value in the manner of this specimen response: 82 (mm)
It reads 3.2 (mm)
